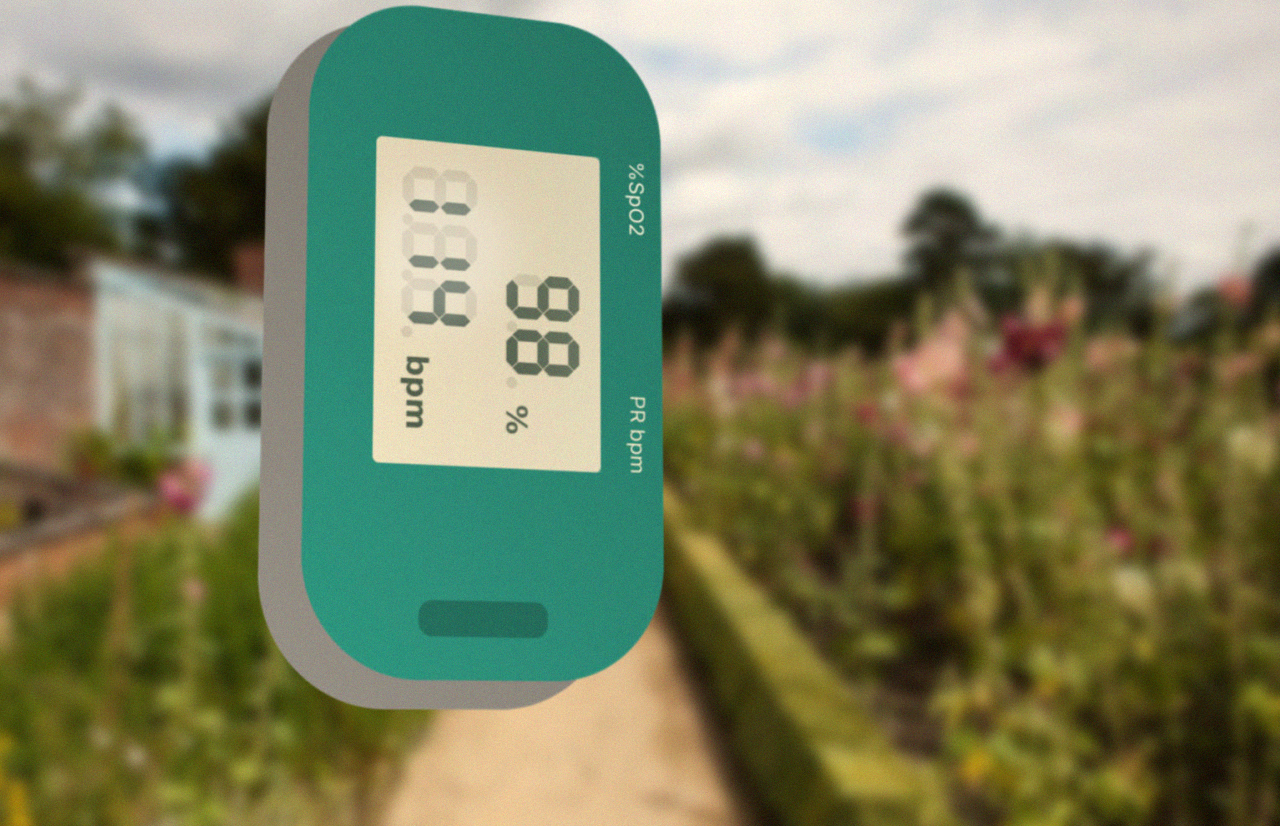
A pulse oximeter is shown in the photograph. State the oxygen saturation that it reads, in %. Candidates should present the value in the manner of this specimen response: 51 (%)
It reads 98 (%)
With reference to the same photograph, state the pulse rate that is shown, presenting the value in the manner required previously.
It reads 114 (bpm)
